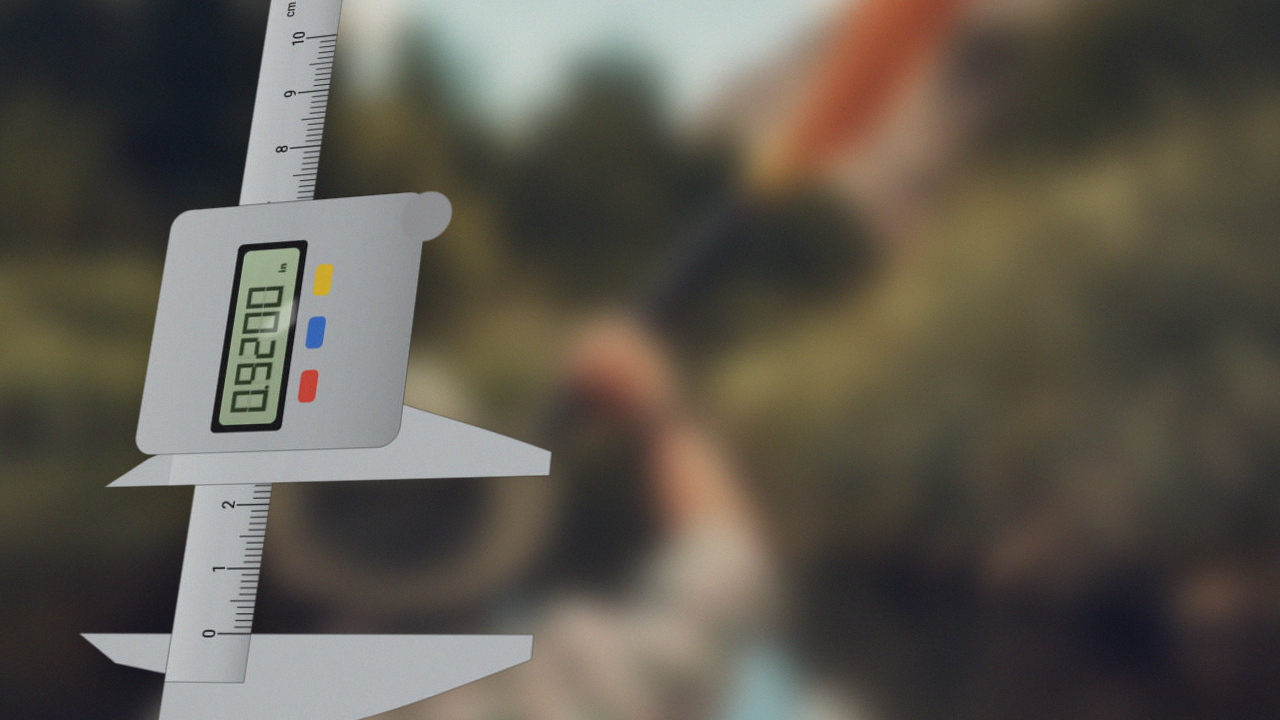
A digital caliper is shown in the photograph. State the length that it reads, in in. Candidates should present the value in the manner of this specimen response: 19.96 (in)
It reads 0.9200 (in)
